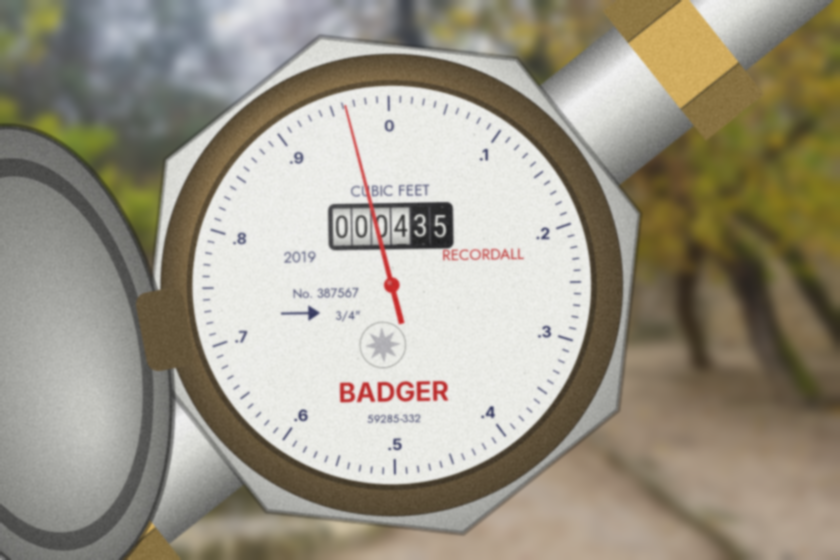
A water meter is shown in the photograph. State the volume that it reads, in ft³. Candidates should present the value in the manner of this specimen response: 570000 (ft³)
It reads 434.96 (ft³)
